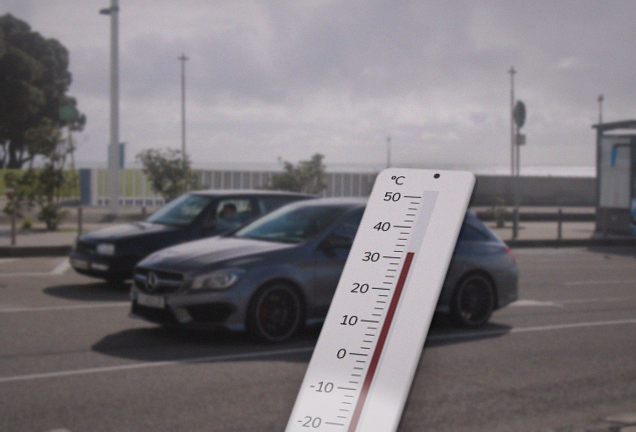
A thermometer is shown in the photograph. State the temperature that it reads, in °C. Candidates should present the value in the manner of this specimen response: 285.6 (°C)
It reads 32 (°C)
